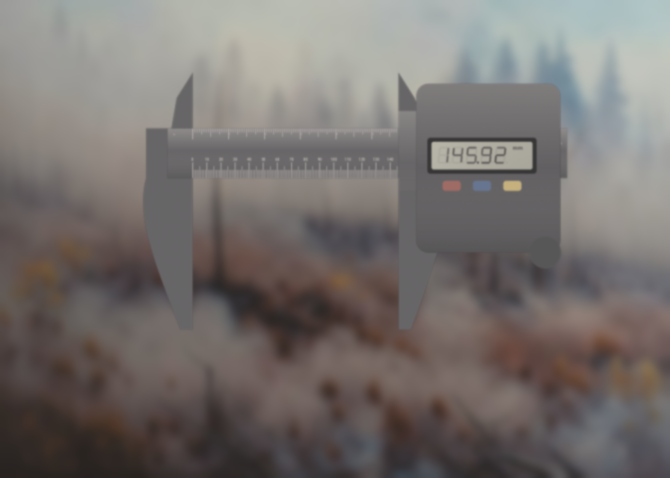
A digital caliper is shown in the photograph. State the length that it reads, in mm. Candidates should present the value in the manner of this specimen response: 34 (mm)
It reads 145.92 (mm)
